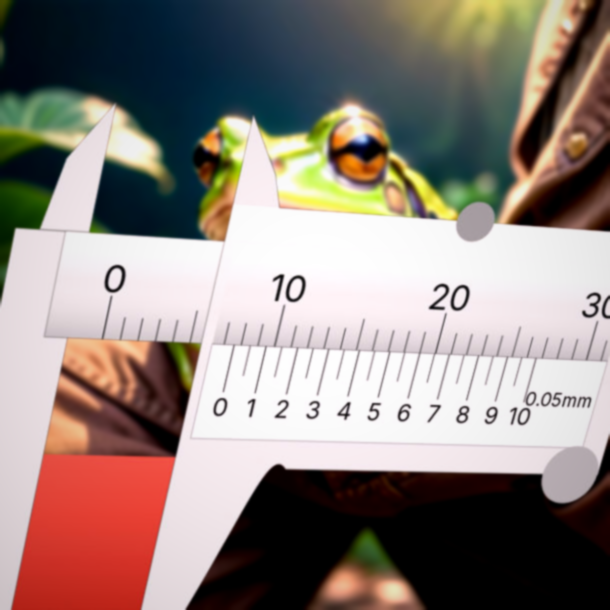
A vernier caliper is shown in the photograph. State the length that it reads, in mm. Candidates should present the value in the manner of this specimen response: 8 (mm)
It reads 7.6 (mm)
